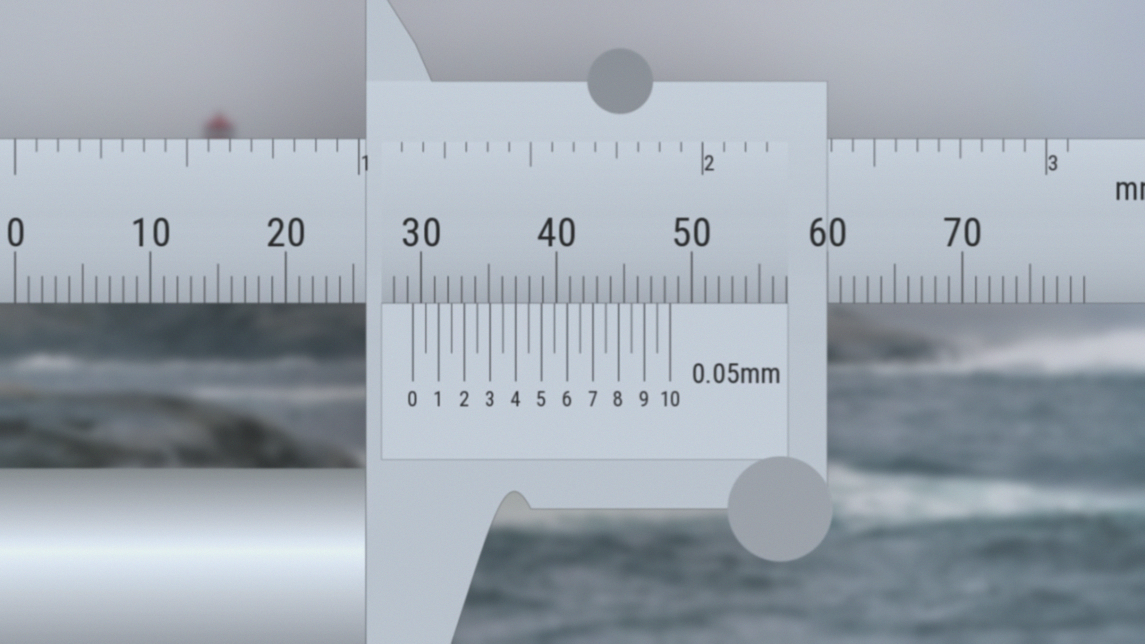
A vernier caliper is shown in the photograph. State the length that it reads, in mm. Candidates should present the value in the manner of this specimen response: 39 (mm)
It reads 29.4 (mm)
